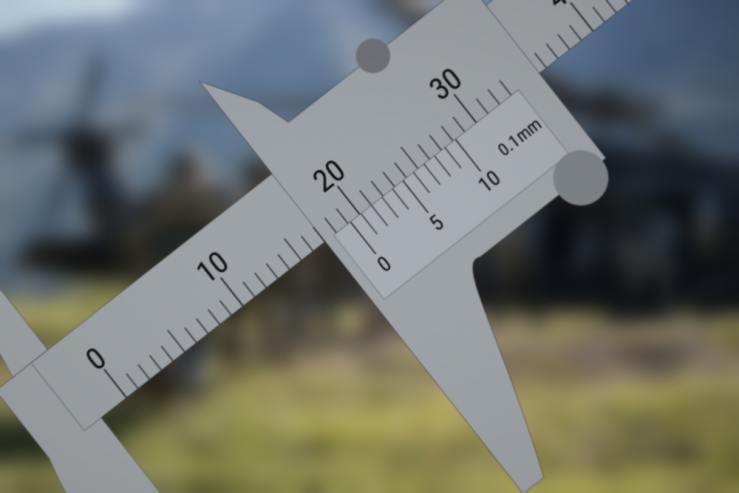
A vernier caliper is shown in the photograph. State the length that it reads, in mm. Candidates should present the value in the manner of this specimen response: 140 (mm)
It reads 19.2 (mm)
